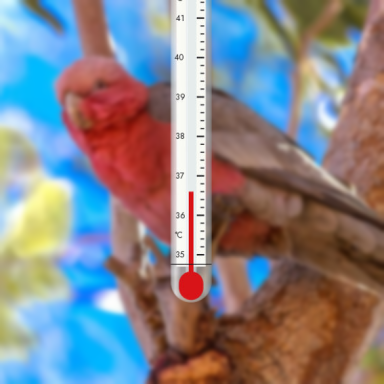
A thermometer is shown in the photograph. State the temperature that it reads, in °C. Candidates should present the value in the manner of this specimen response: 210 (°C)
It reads 36.6 (°C)
